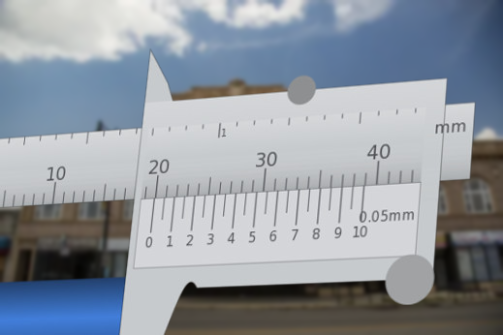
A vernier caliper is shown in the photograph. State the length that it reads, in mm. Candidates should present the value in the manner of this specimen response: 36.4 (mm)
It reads 19.9 (mm)
